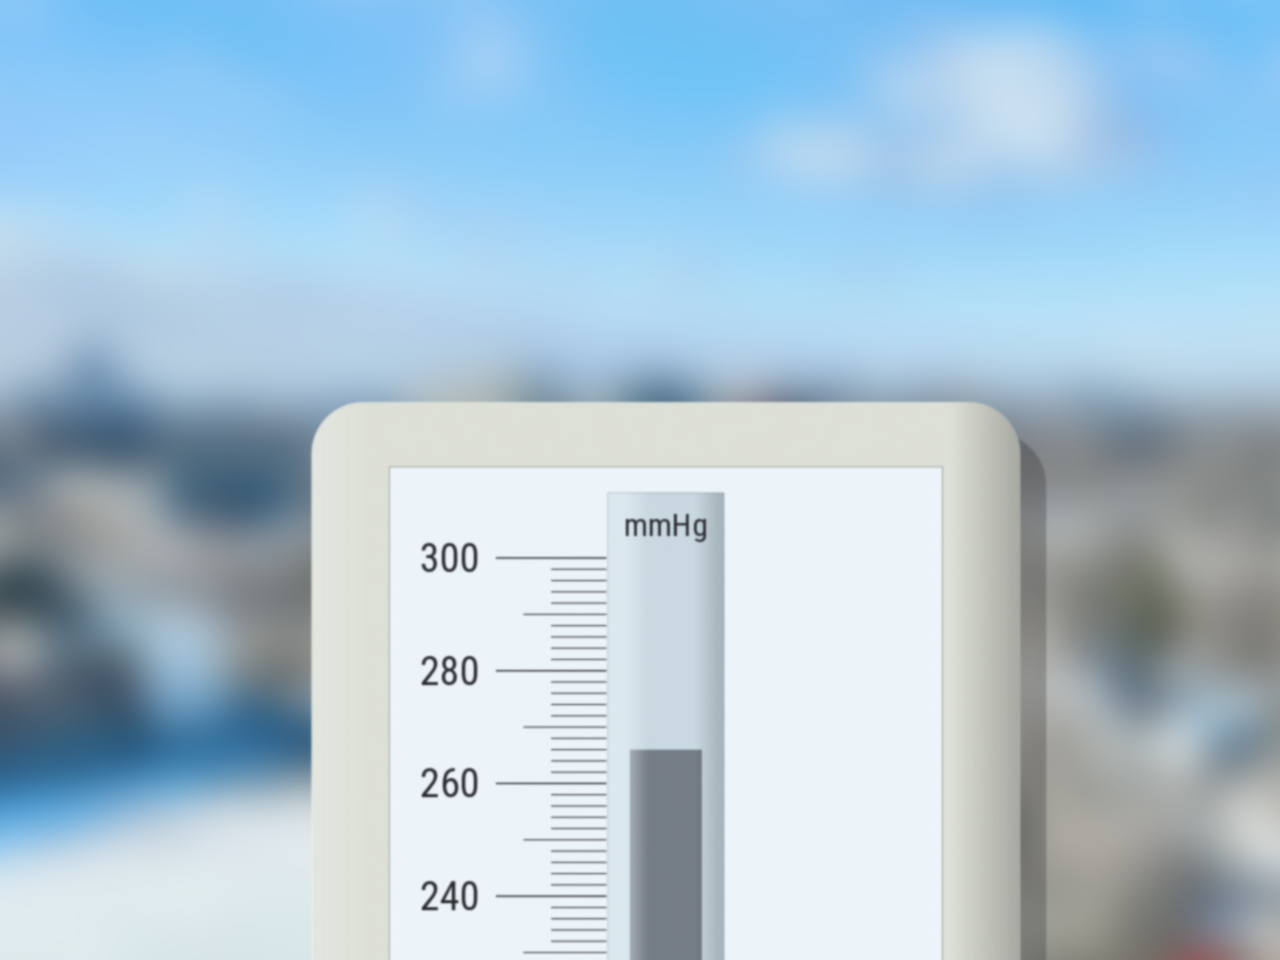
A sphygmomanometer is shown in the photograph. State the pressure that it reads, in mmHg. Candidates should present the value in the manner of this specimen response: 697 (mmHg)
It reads 266 (mmHg)
